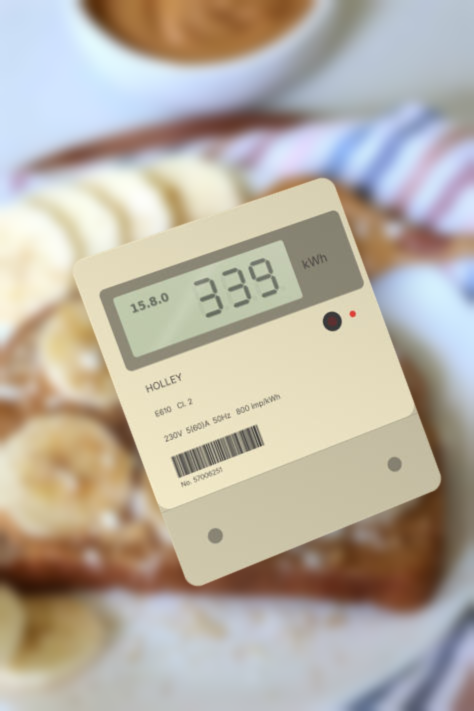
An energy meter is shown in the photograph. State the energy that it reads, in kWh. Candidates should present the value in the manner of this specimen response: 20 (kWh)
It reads 339 (kWh)
